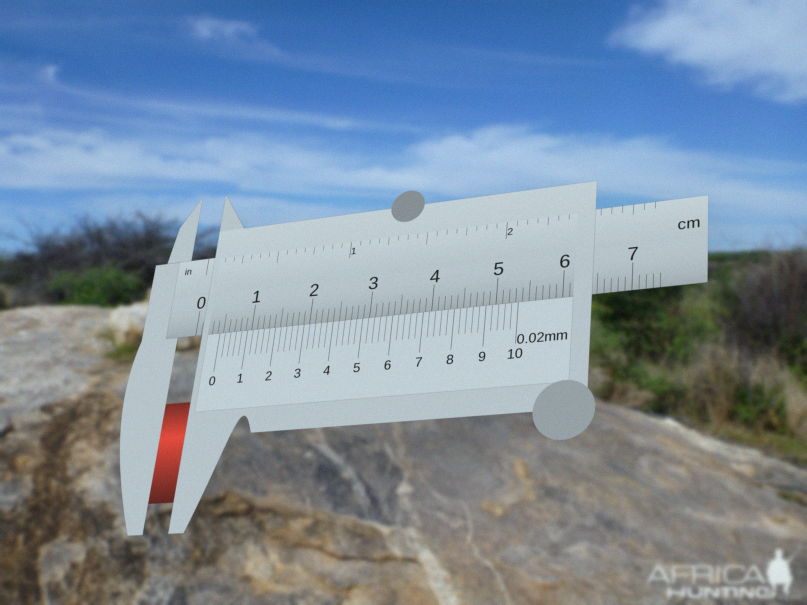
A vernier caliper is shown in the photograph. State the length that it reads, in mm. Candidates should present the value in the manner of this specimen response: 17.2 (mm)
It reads 4.4 (mm)
